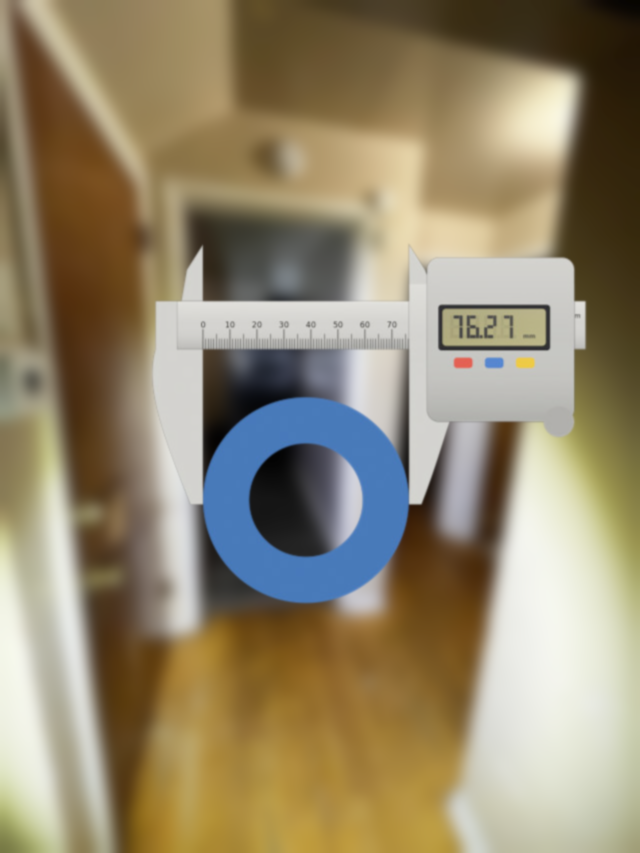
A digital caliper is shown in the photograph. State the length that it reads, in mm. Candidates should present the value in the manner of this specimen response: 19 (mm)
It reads 76.27 (mm)
